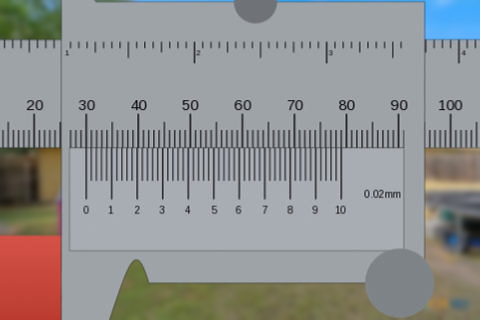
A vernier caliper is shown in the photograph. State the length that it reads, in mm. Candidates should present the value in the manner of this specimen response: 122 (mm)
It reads 30.0 (mm)
